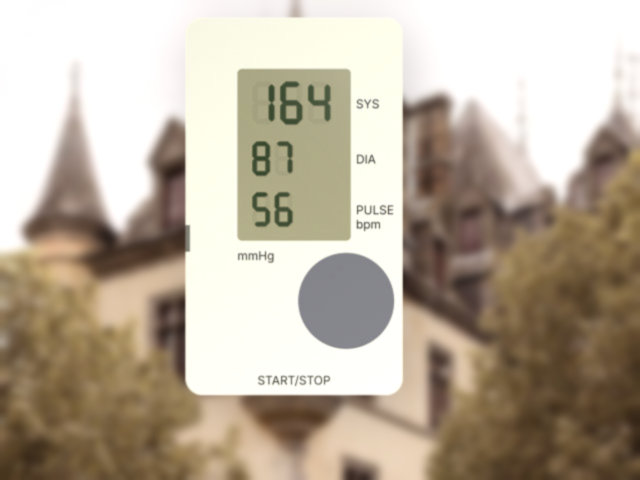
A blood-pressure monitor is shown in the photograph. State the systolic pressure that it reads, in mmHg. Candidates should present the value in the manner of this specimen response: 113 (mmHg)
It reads 164 (mmHg)
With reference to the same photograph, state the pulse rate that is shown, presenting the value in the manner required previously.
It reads 56 (bpm)
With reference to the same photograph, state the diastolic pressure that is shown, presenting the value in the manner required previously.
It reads 87 (mmHg)
